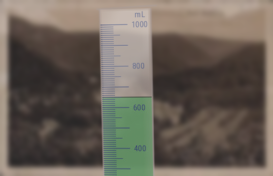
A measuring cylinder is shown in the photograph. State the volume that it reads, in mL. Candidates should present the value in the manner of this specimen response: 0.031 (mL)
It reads 650 (mL)
